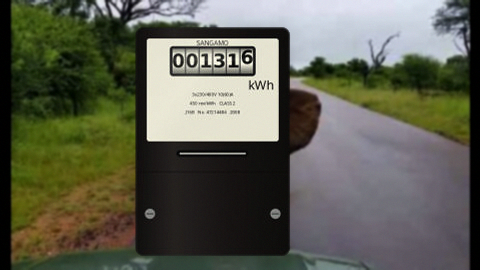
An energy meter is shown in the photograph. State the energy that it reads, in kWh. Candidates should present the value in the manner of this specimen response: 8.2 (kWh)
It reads 1316 (kWh)
